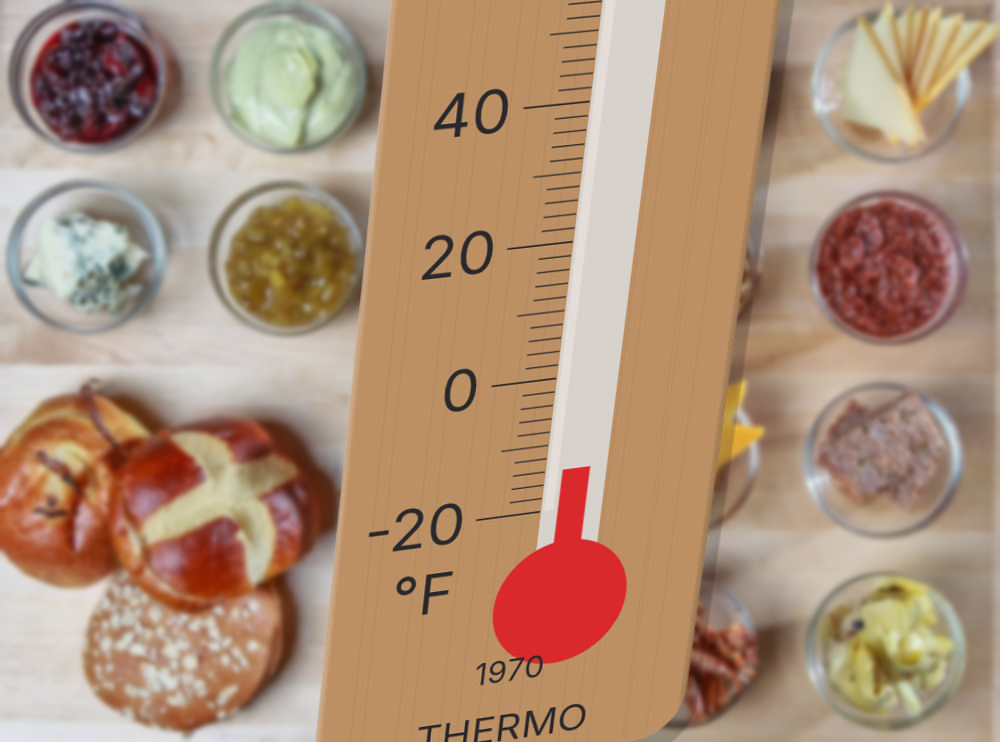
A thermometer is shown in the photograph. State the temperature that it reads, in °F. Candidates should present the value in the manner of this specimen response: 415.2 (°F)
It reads -14 (°F)
